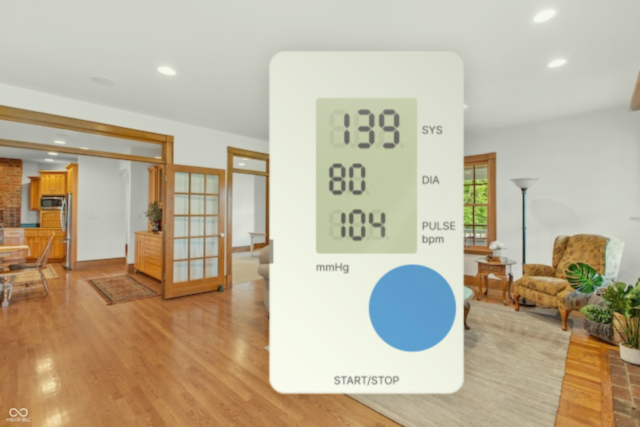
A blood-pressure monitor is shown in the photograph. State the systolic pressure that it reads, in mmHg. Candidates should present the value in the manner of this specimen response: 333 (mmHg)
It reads 139 (mmHg)
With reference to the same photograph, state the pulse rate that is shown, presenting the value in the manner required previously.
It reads 104 (bpm)
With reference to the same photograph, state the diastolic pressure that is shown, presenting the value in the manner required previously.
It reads 80 (mmHg)
